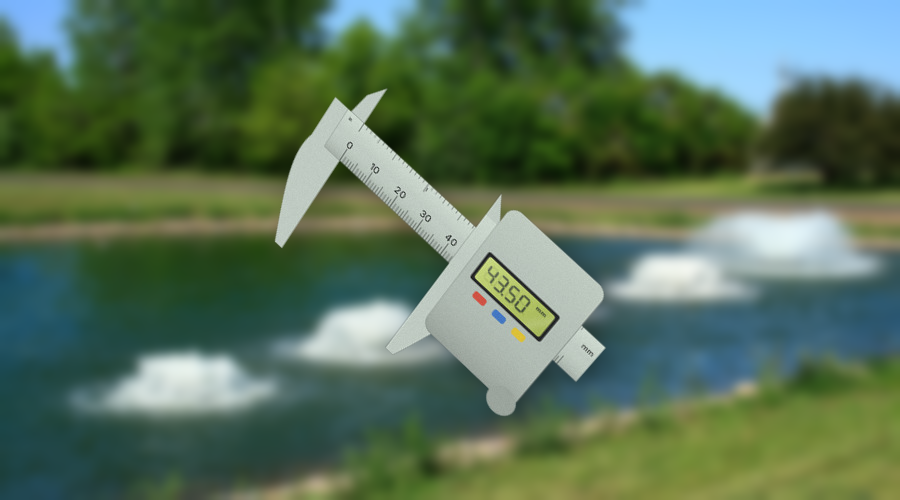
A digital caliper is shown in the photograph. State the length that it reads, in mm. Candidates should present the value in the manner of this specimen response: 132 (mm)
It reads 43.50 (mm)
